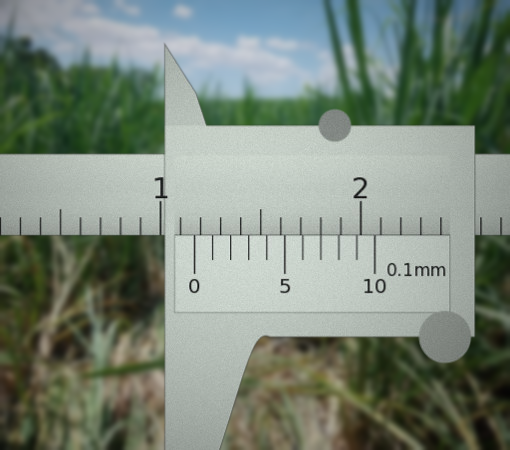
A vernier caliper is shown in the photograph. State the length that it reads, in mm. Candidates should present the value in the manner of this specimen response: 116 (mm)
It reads 11.7 (mm)
